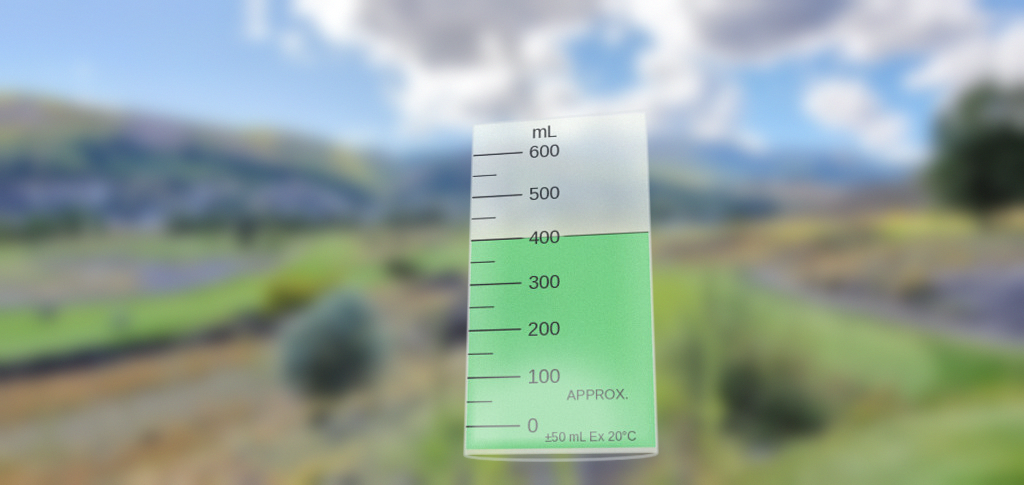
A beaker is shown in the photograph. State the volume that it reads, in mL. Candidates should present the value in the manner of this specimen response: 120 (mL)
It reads 400 (mL)
